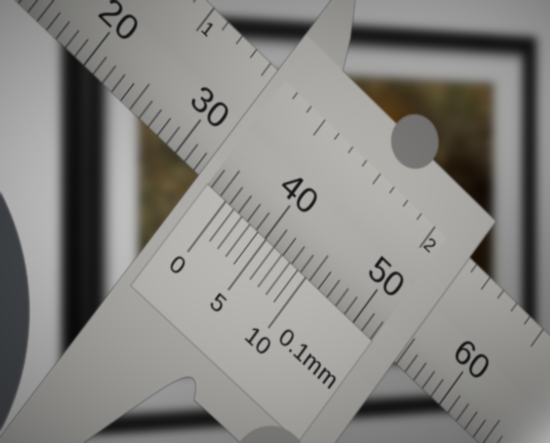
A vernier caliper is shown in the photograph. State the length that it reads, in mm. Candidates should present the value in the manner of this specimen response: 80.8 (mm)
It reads 35.6 (mm)
